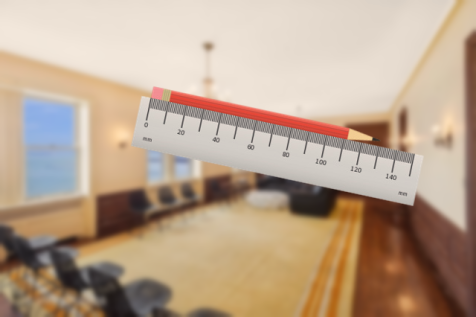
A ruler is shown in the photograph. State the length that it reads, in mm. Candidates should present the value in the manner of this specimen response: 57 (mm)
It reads 130 (mm)
